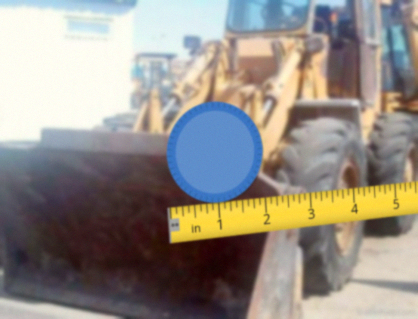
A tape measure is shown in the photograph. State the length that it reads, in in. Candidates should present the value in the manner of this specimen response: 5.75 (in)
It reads 2 (in)
